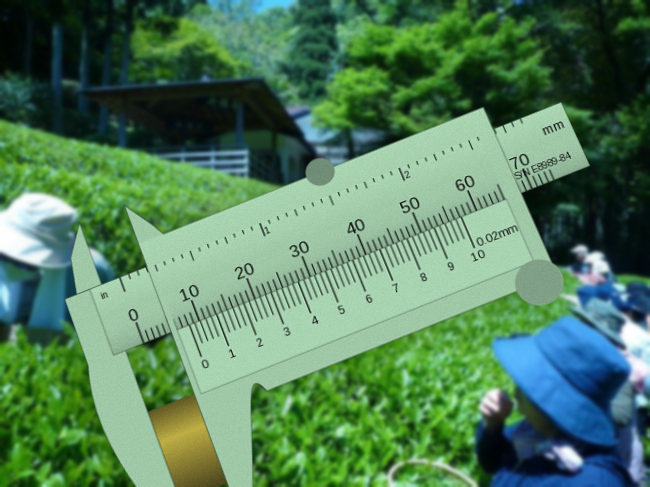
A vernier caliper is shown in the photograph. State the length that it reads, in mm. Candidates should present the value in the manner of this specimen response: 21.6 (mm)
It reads 8.2 (mm)
